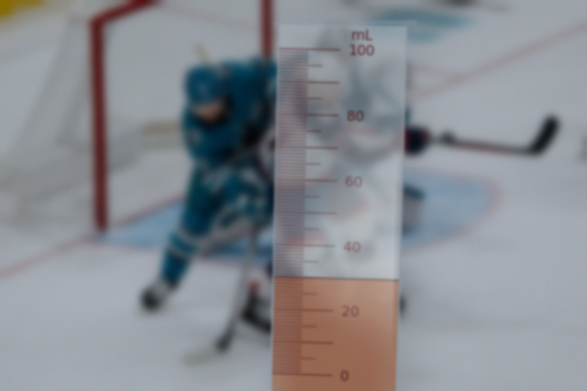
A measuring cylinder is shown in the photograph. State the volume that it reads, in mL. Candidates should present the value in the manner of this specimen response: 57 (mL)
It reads 30 (mL)
